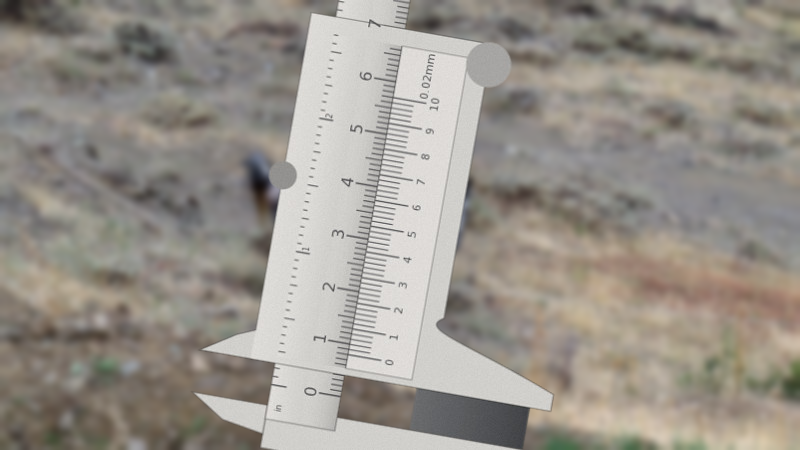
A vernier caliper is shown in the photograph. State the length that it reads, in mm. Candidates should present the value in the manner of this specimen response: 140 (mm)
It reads 8.0 (mm)
